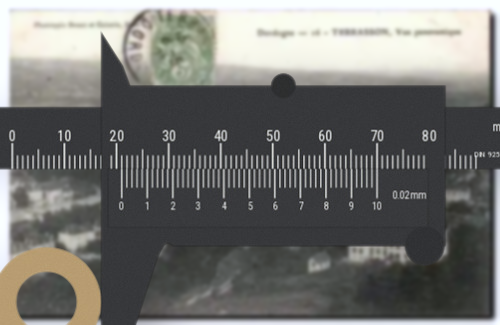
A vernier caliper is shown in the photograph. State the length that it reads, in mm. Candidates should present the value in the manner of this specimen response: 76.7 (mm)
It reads 21.0 (mm)
